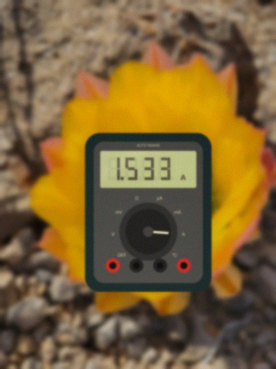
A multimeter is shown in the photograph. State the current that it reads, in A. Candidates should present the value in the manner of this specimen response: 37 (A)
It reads 1.533 (A)
